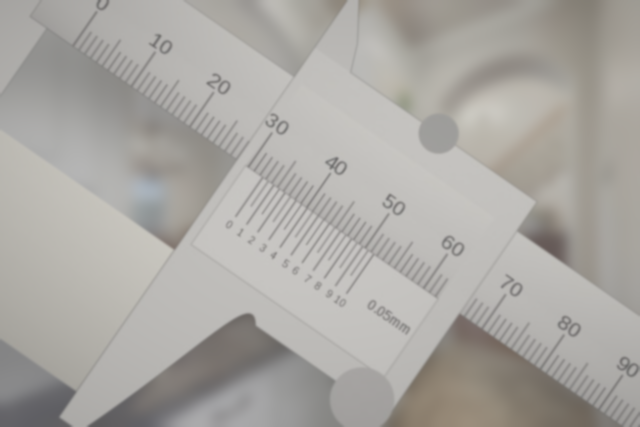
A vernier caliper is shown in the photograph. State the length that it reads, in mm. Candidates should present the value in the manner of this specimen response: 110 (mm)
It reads 32.5 (mm)
